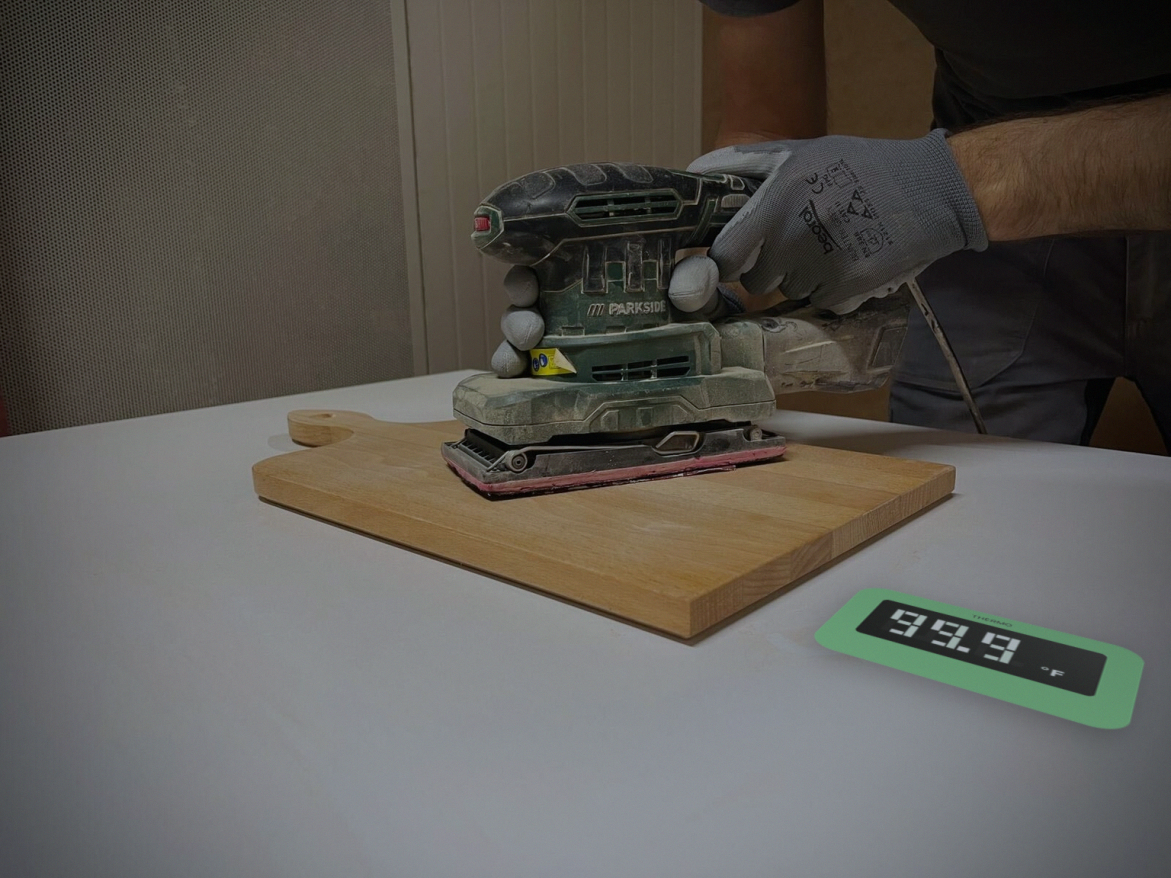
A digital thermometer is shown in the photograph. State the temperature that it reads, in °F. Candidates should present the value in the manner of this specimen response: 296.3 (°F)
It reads 99.9 (°F)
